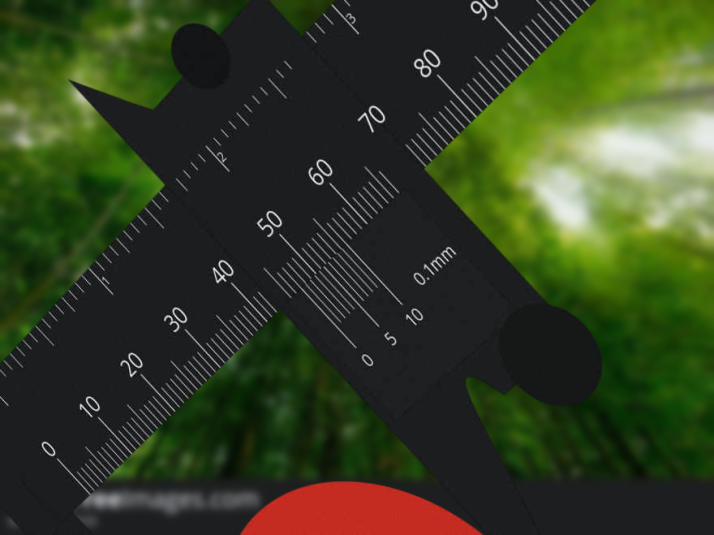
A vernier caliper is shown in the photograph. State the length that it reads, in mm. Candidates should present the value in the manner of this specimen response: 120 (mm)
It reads 47.0 (mm)
